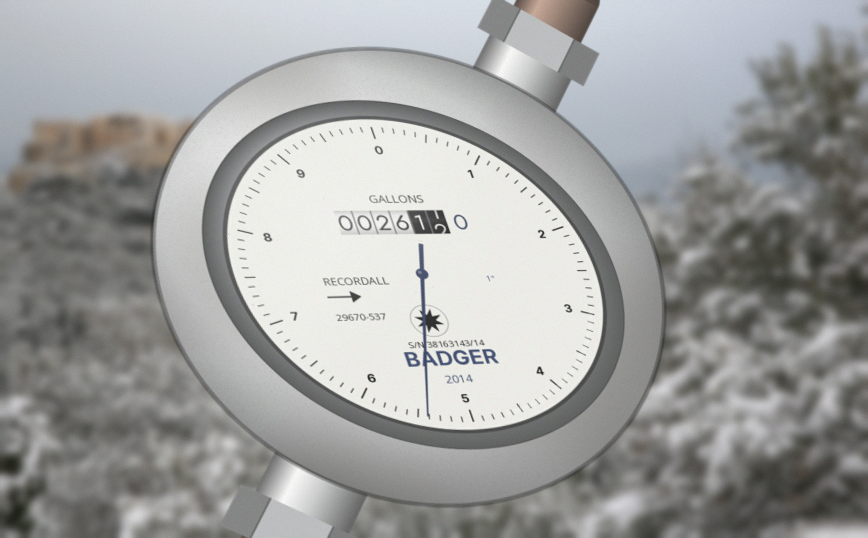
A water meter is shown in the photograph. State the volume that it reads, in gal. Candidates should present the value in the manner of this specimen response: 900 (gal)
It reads 26115.4 (gal)
